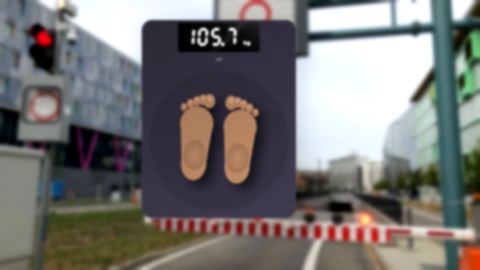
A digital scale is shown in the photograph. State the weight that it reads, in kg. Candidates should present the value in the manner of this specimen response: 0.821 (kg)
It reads 105.7 (kg)
